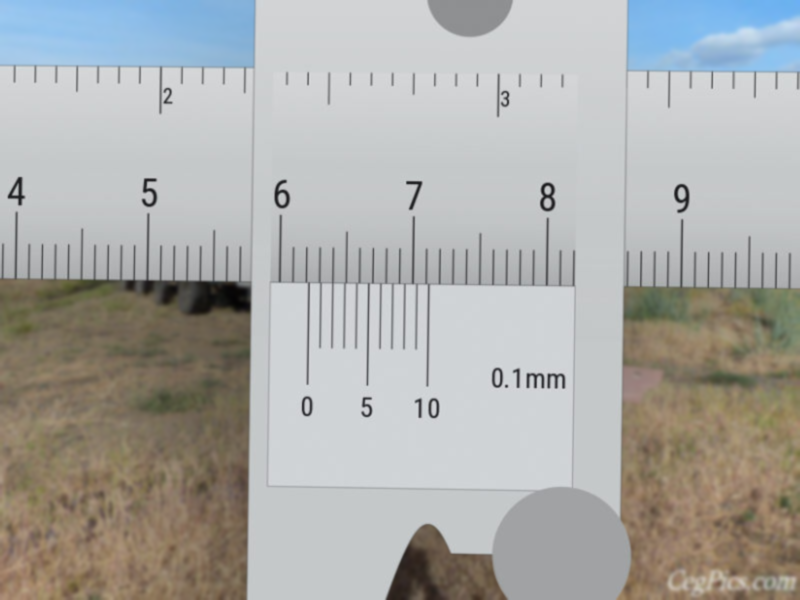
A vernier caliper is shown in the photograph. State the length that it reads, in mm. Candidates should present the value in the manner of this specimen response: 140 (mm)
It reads 62.2 (mm)
